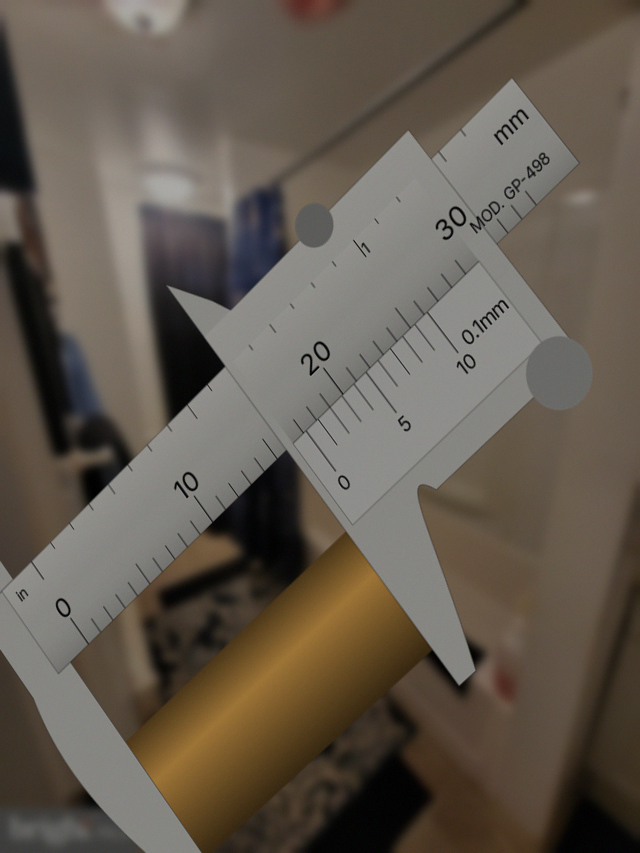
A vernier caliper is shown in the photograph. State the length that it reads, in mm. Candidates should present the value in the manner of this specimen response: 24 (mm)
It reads 17.2 (mm)
